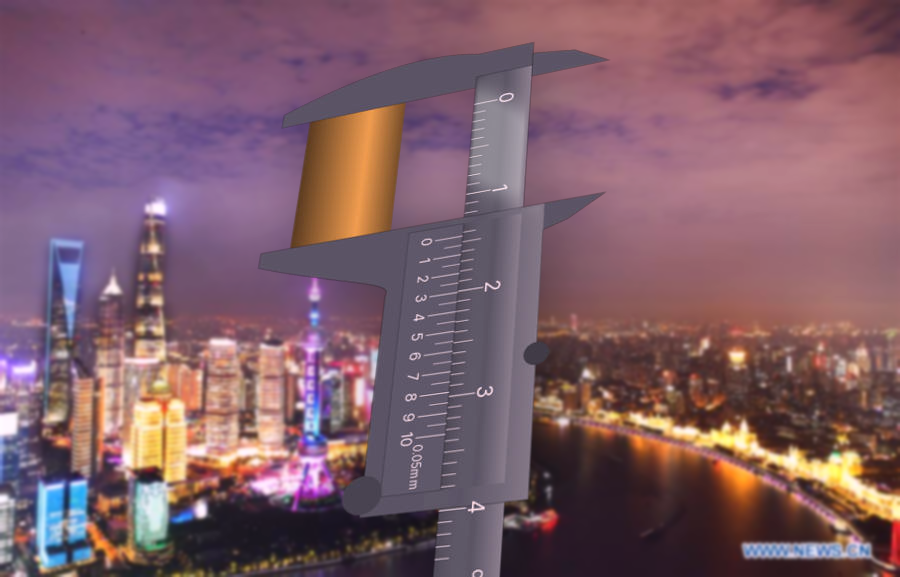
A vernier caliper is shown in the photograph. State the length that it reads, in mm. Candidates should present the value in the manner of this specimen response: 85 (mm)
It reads 14.4 (mm)
